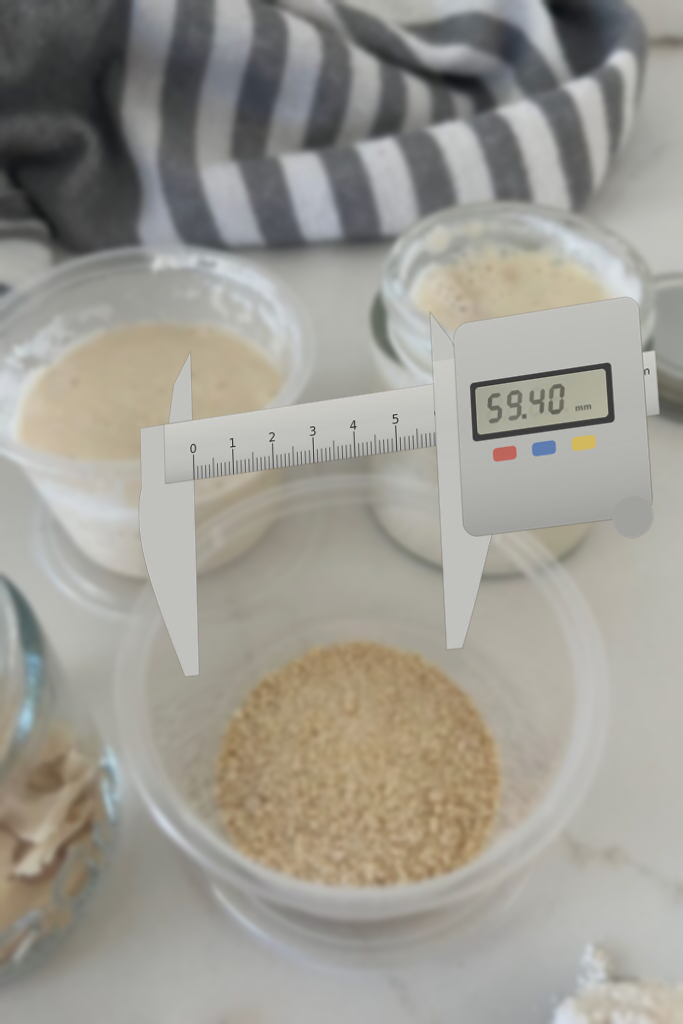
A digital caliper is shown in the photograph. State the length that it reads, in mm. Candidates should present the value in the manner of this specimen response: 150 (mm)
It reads 59.40 (mm)
